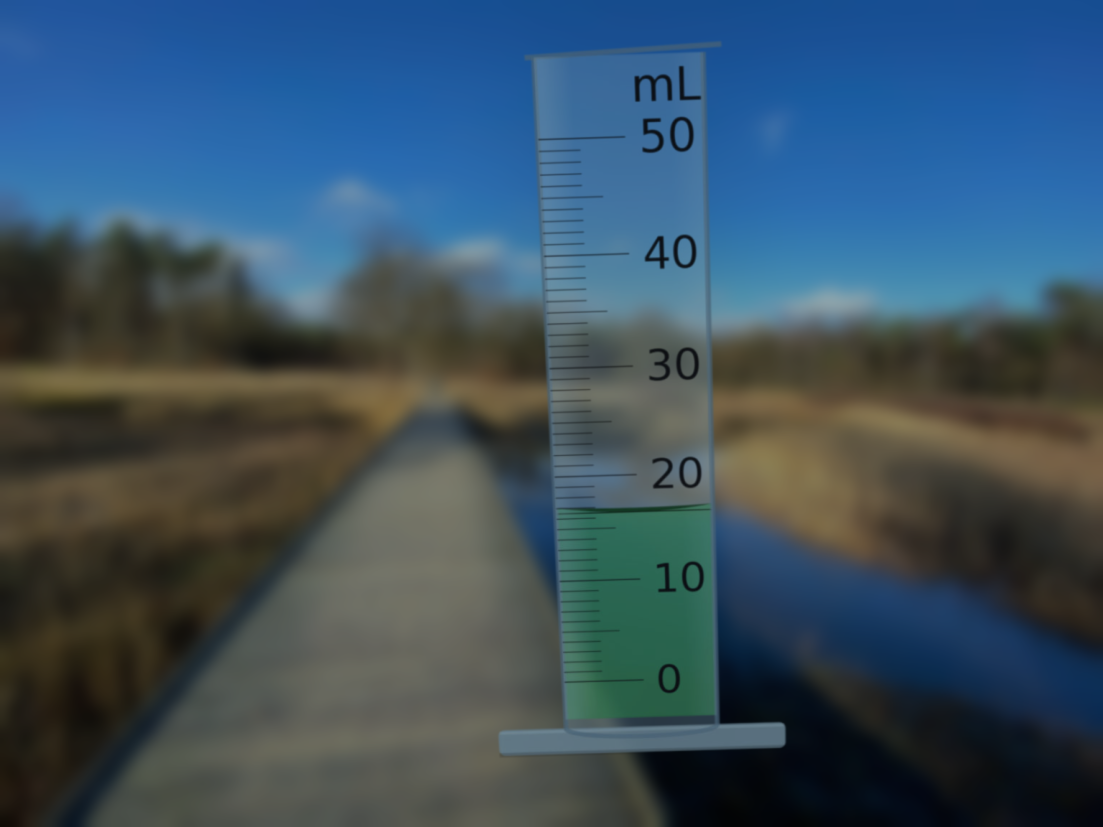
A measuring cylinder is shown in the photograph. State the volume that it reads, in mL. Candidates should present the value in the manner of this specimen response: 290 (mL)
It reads 16.5 (mL)
